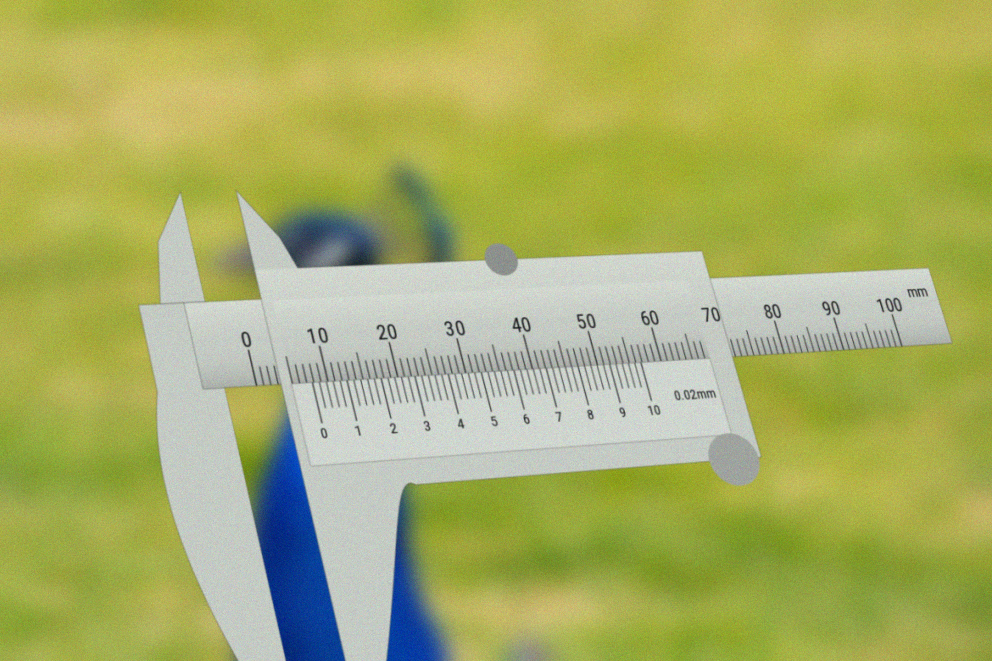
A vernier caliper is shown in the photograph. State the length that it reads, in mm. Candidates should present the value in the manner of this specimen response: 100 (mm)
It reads 7.8 (mm)
